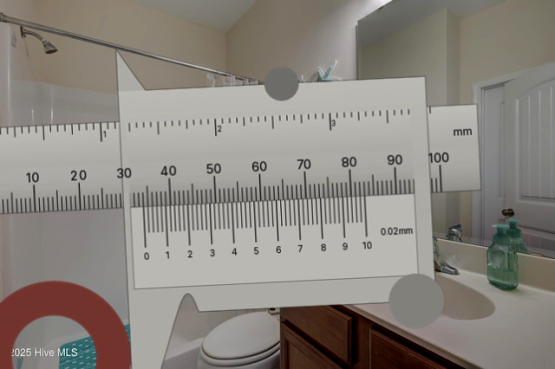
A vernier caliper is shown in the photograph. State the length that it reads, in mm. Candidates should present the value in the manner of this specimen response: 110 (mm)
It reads 34.0 (mm)
